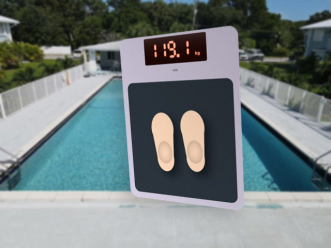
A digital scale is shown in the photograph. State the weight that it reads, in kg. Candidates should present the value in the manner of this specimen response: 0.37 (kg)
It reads 119.1 (kg)
